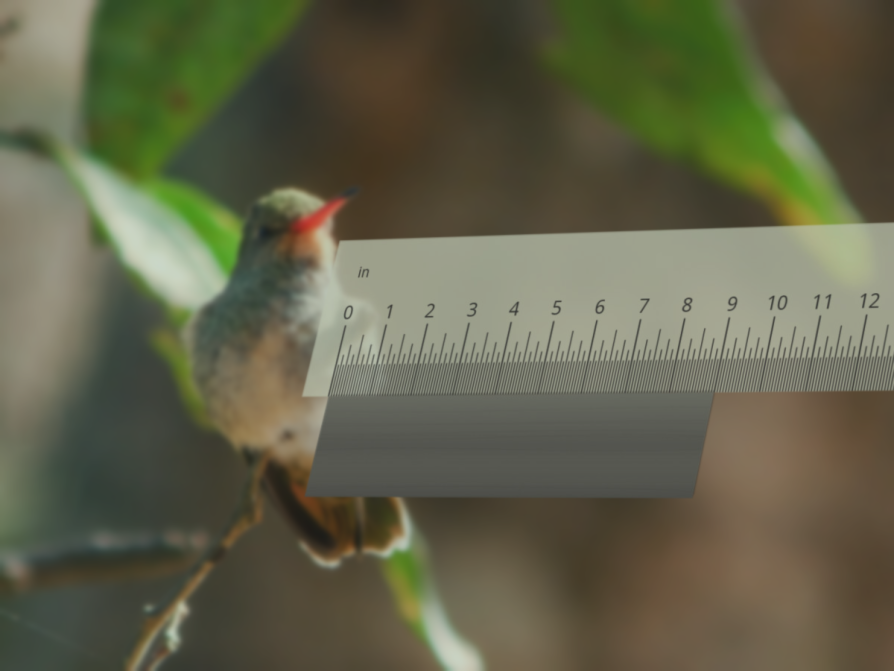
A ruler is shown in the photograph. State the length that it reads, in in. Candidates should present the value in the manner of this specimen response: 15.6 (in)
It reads 9 (in)
